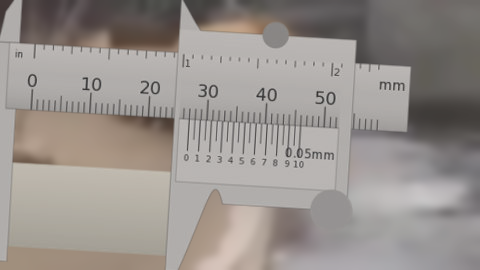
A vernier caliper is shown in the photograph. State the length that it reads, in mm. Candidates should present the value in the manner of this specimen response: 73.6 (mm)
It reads 27.0 (mm)
